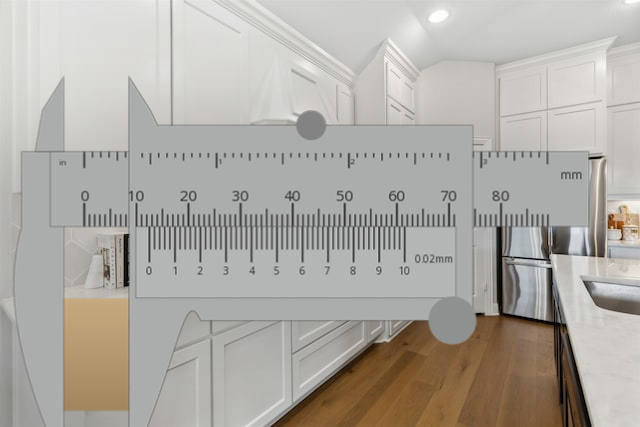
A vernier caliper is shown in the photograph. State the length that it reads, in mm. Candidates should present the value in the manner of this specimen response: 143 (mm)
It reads 12.5 (mm)
